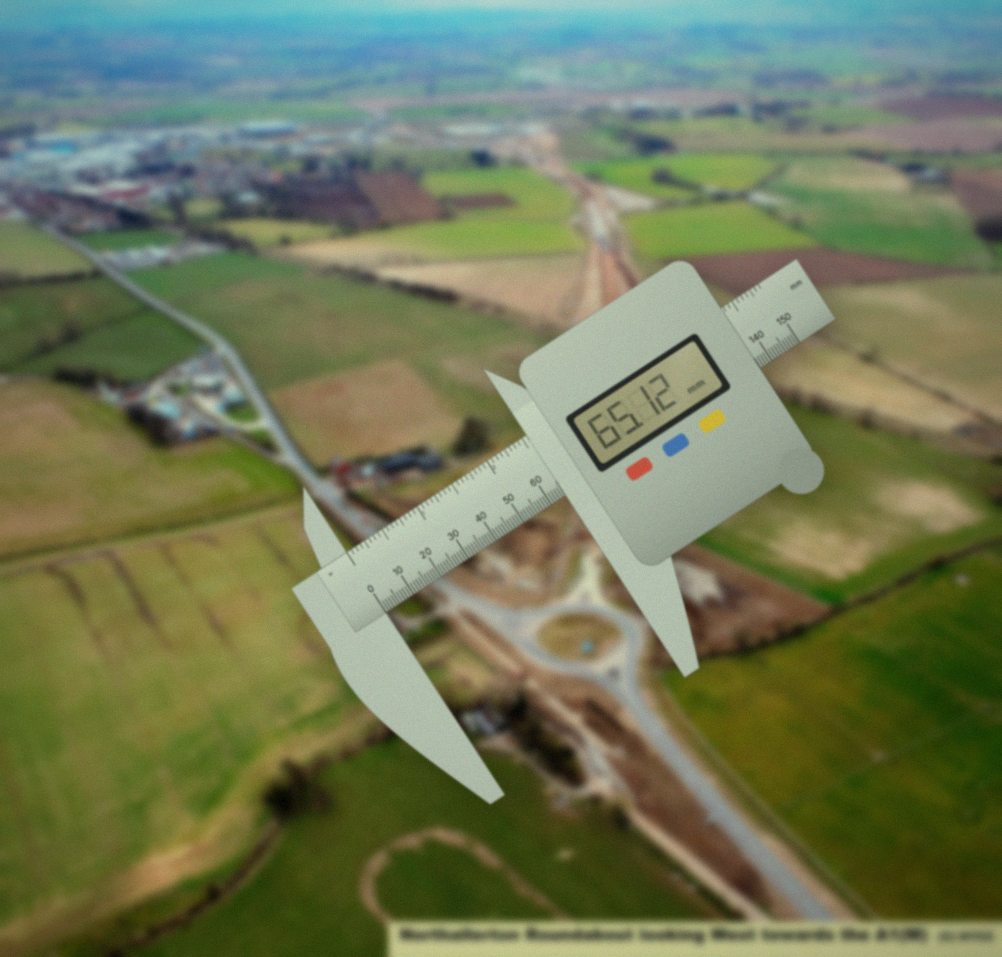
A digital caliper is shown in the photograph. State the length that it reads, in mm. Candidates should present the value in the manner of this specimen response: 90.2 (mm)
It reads 65.12 (mm)
